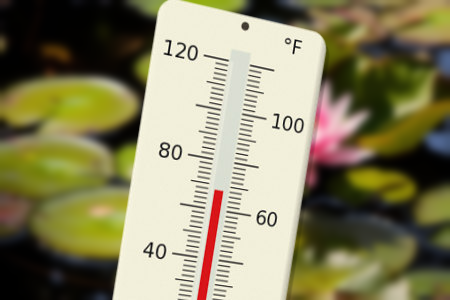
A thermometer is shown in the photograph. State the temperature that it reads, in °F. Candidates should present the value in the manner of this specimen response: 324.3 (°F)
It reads 68 (°F)
